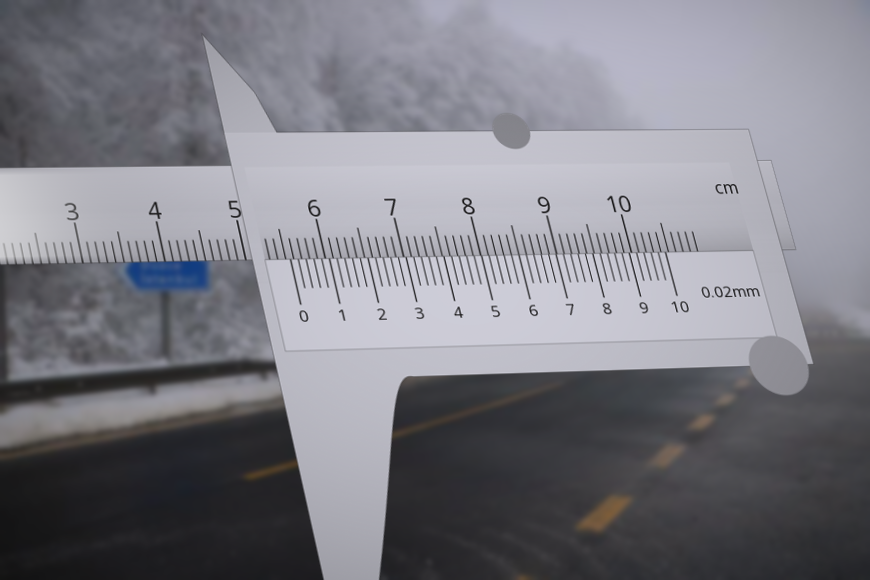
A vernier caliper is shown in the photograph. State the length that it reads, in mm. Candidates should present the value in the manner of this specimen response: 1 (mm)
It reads 55.6 (mm)
